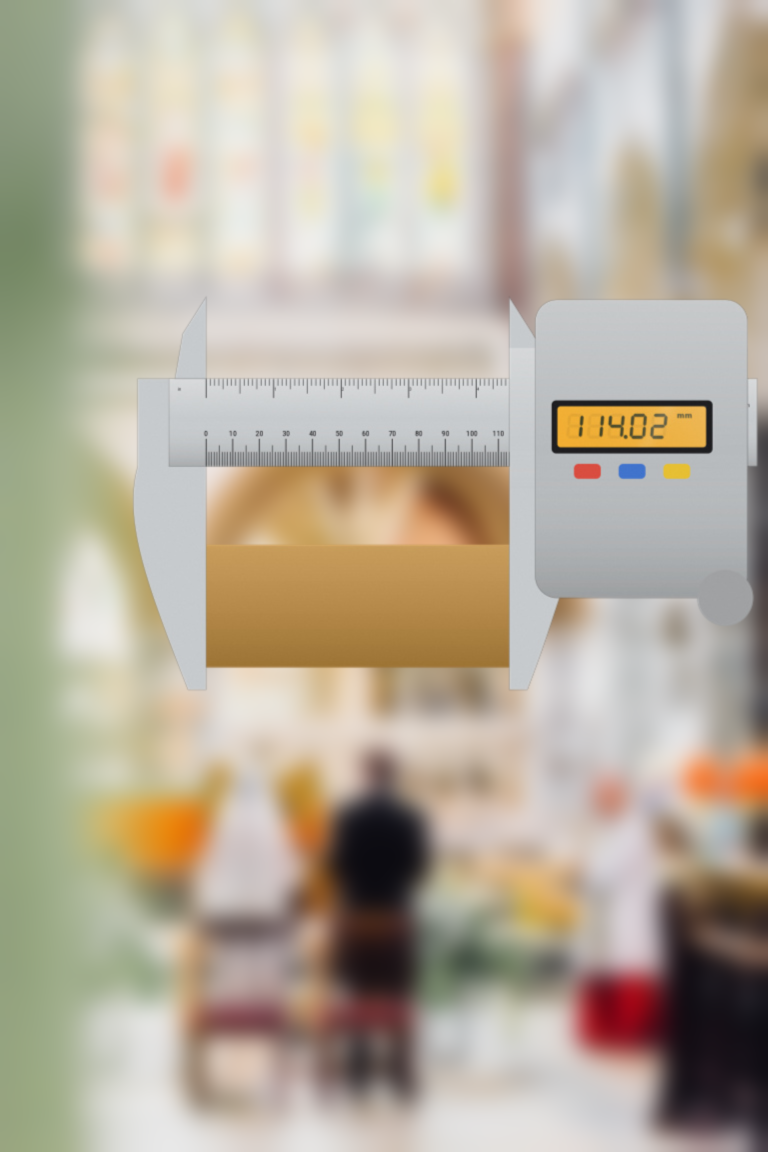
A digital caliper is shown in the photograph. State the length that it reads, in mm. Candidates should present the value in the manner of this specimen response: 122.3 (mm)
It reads 114.02 (mm)
